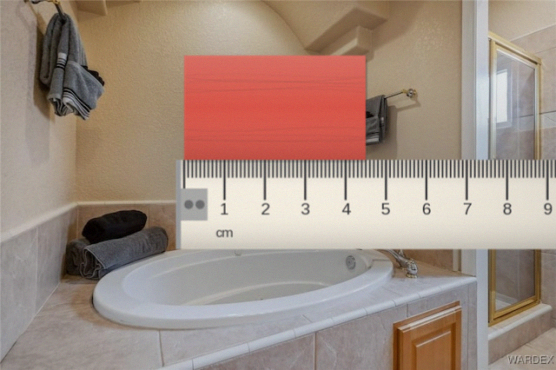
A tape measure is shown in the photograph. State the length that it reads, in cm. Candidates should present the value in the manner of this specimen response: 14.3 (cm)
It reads 4.5 (cm)
